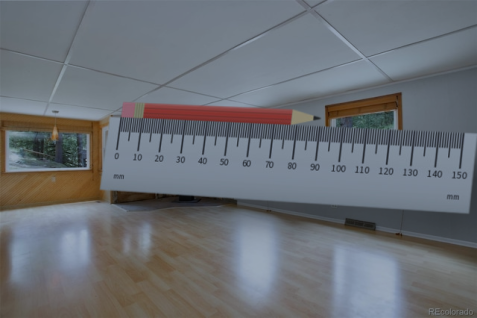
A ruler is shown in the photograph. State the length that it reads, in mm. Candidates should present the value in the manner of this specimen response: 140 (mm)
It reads 90 (mm)
